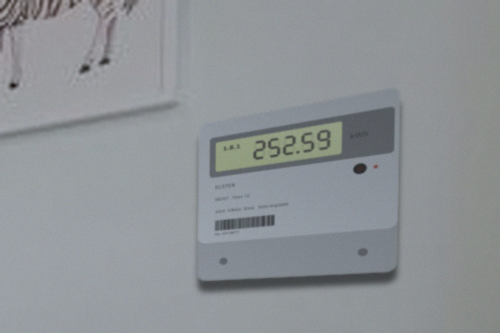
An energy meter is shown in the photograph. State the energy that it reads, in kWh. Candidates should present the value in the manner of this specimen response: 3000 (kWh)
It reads 252.59 (kWh)
